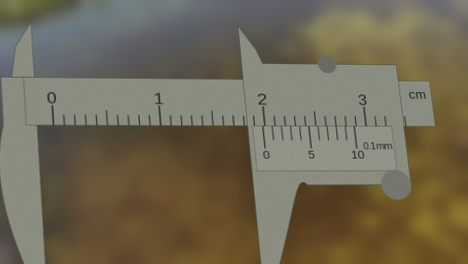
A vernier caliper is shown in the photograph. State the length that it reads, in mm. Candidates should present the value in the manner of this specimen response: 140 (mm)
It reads 19.8 (mm)
